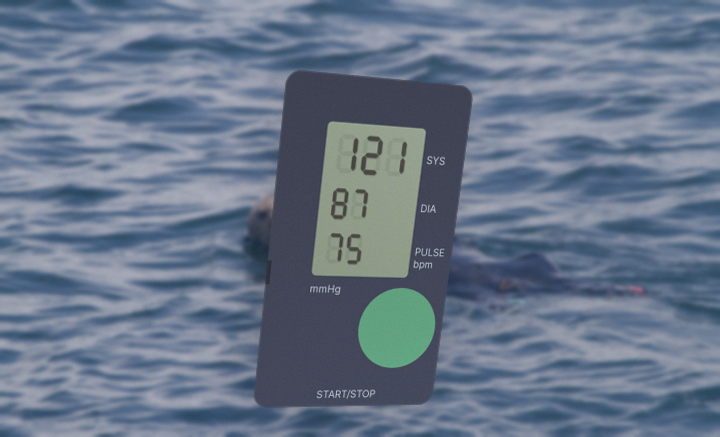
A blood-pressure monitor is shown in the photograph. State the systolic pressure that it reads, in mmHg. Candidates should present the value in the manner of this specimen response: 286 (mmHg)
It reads 121 (mmHg)
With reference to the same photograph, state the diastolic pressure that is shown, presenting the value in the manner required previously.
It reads 87 (mmHg)
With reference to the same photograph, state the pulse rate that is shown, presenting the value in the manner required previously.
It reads 75 (bpm)
